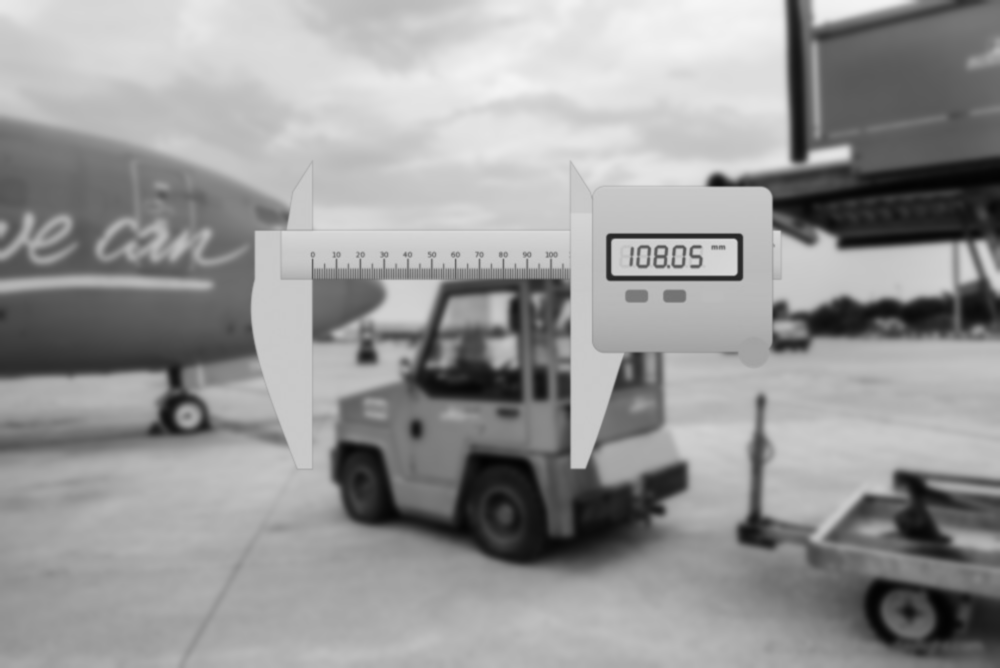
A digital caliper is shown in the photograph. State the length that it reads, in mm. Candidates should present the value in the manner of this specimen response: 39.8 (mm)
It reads 108.05 (mm)
